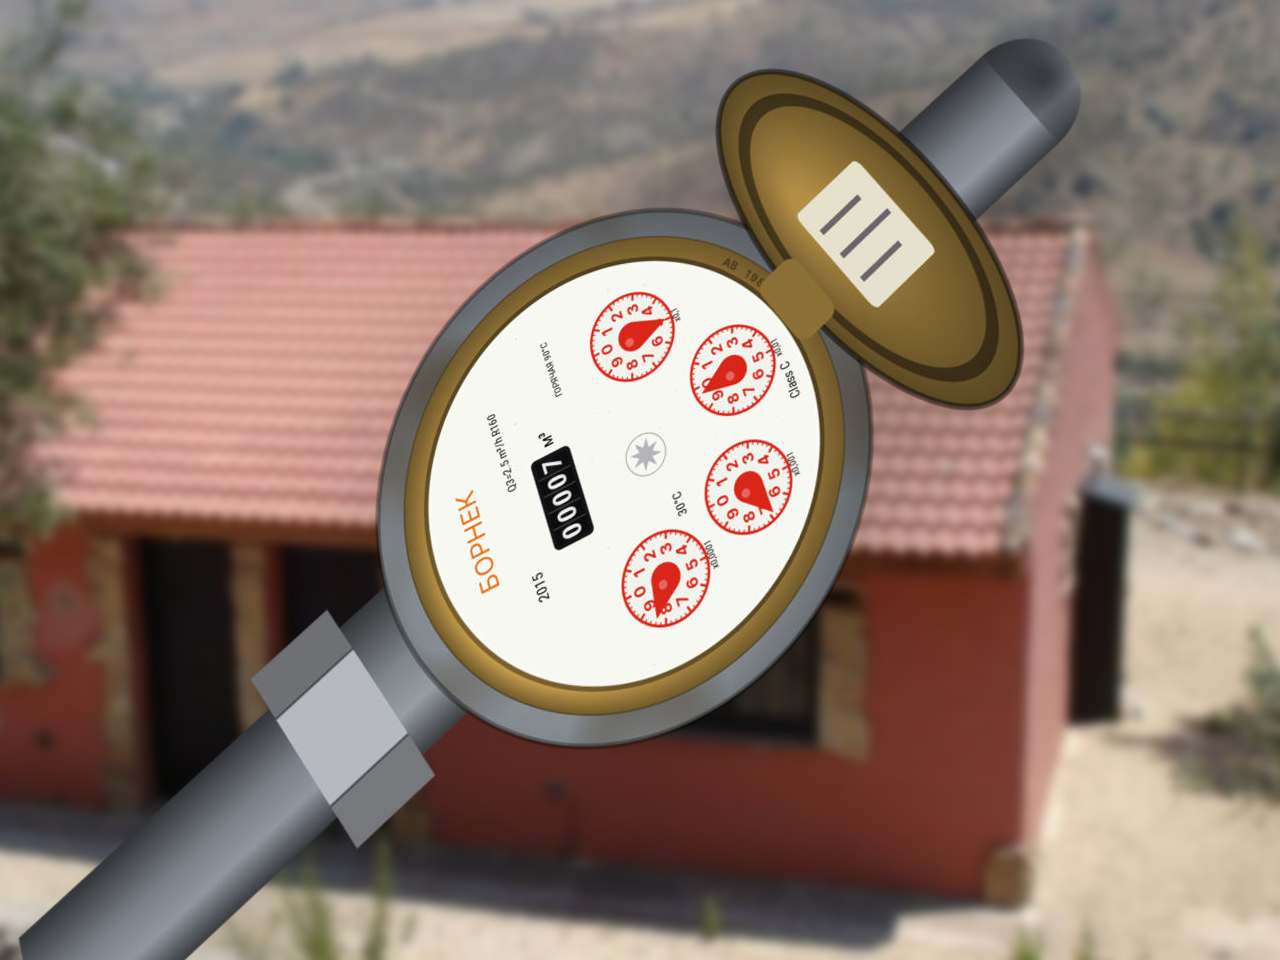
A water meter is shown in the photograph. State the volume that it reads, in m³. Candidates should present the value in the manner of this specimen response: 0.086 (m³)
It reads 7.4968 (m³)
